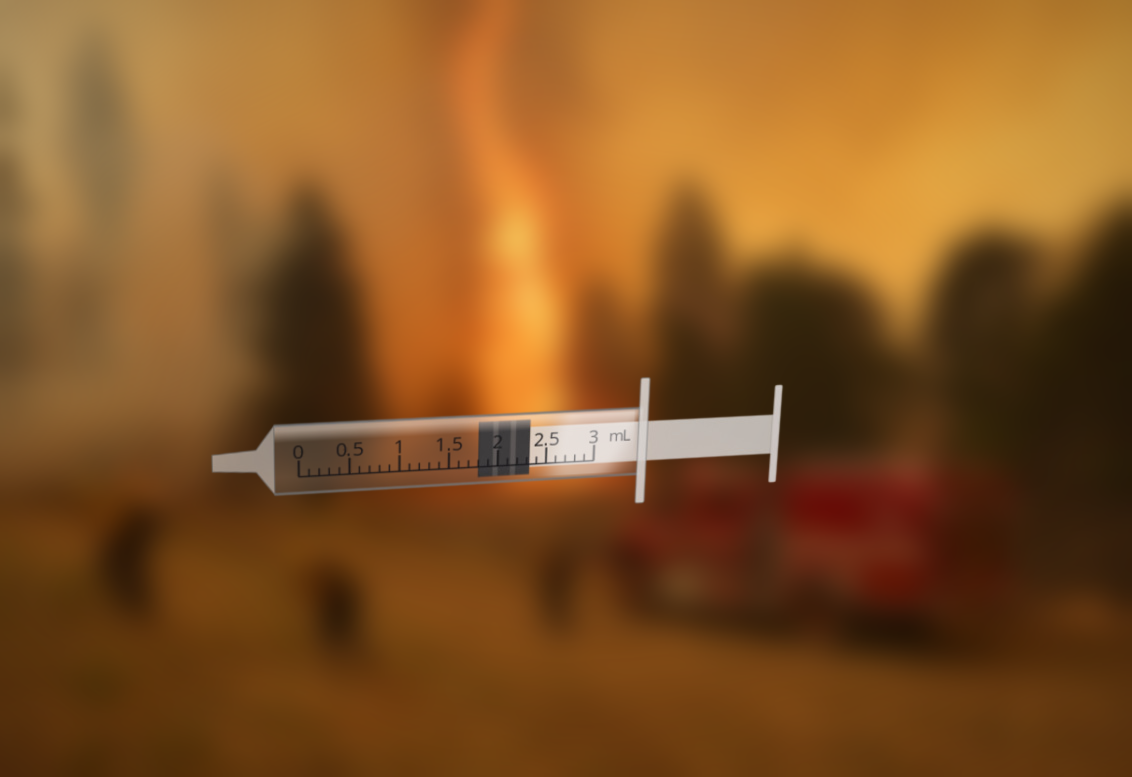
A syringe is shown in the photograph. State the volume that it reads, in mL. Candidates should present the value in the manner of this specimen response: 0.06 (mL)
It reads 1.8 (mL)
